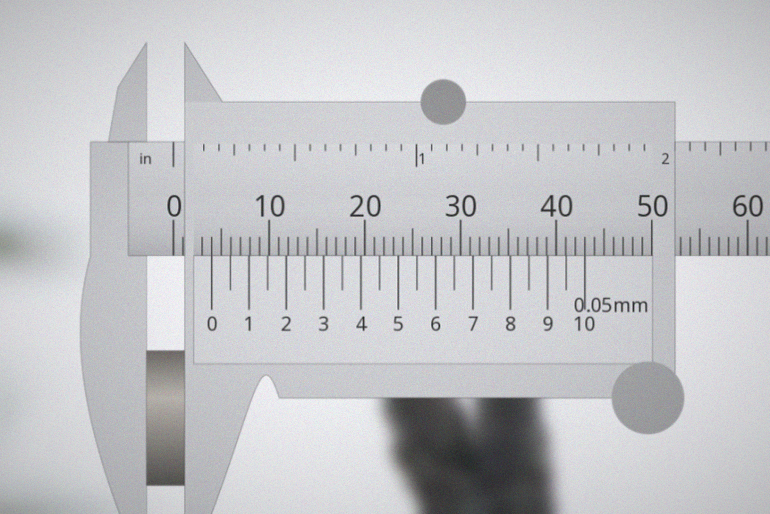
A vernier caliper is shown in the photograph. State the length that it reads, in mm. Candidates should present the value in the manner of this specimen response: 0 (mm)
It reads 4.0 (mm)
